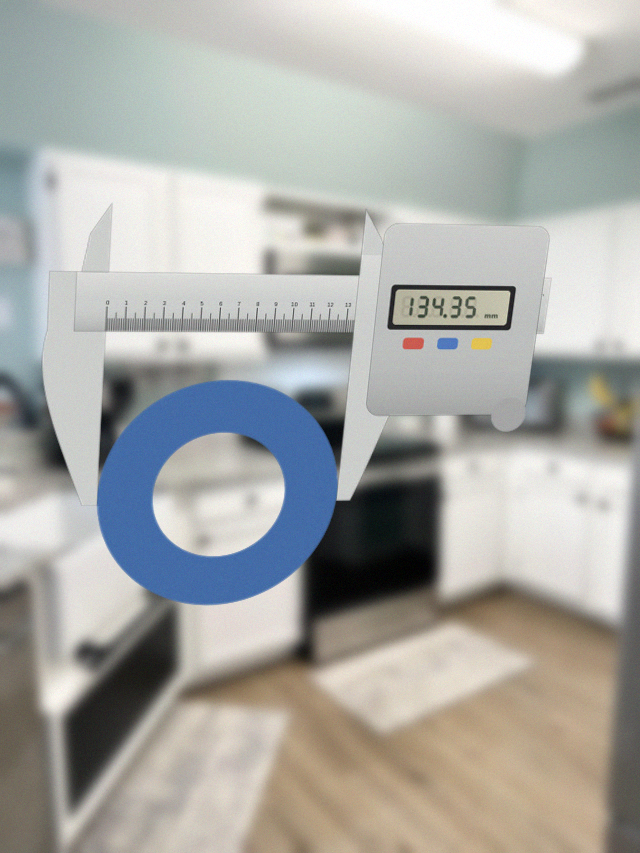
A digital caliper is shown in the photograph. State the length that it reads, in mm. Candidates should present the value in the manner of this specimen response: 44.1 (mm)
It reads 134.35 (mm)
